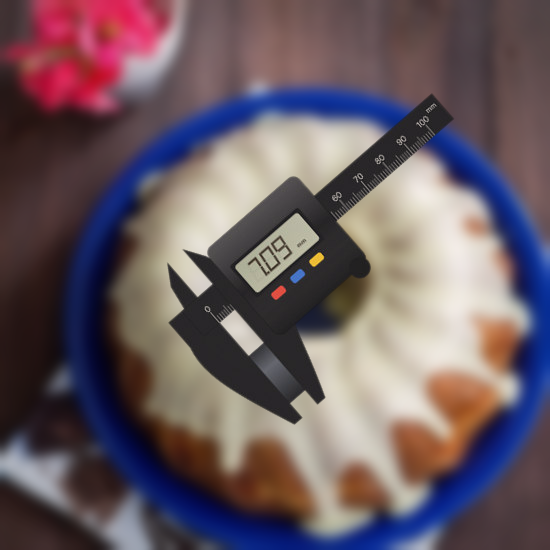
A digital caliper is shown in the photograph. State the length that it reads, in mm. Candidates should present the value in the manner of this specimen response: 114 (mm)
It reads 7.09 (mm)
